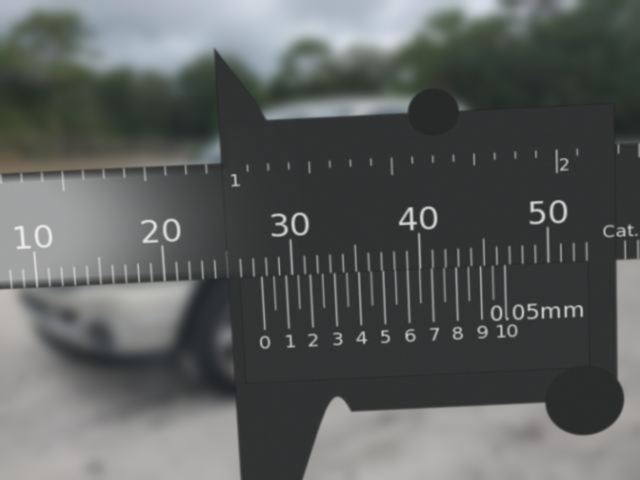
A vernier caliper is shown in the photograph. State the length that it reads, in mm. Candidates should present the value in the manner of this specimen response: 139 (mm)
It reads 27.6 (mm)
